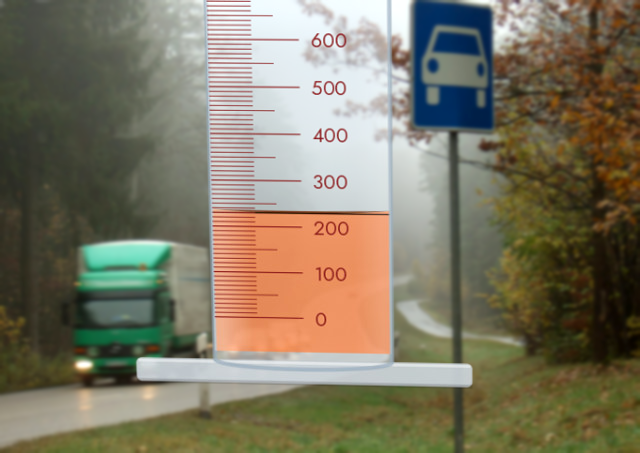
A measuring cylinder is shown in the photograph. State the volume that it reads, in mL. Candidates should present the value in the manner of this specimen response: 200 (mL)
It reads 230 (mL)
